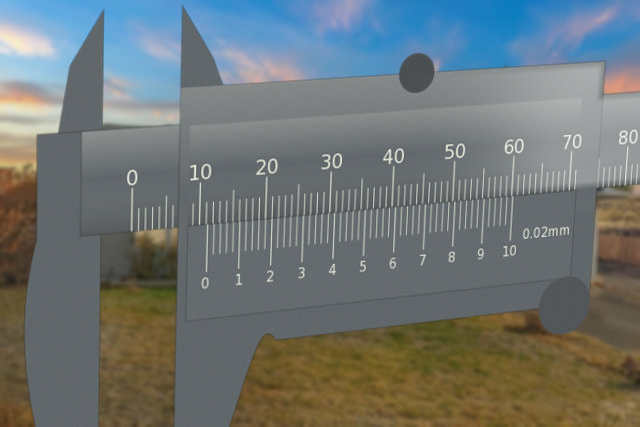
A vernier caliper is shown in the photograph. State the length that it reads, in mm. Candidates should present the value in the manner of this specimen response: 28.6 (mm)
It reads 11.2 (mm)
